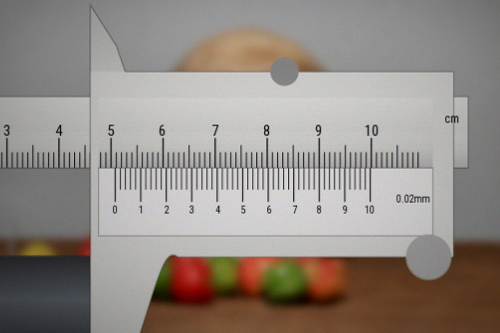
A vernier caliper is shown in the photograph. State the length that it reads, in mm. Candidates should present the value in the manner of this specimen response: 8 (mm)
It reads 50.8 (mm)
